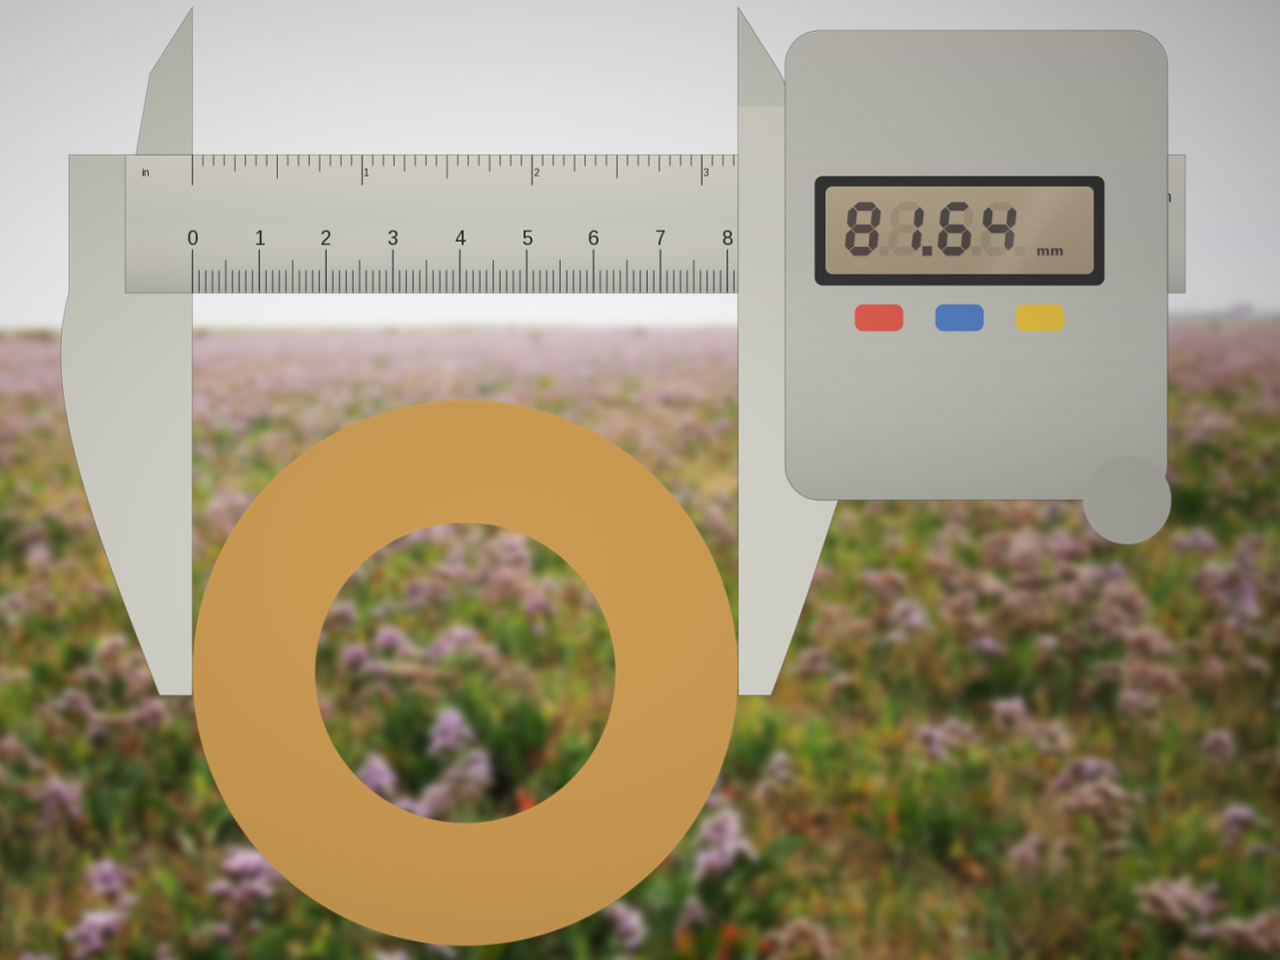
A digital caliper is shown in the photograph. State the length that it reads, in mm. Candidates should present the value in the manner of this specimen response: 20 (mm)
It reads 81.64 (mm)
